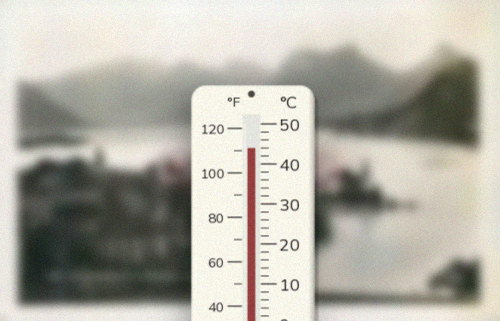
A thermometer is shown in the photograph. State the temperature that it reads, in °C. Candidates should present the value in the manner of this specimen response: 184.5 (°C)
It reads 44 (°C)
